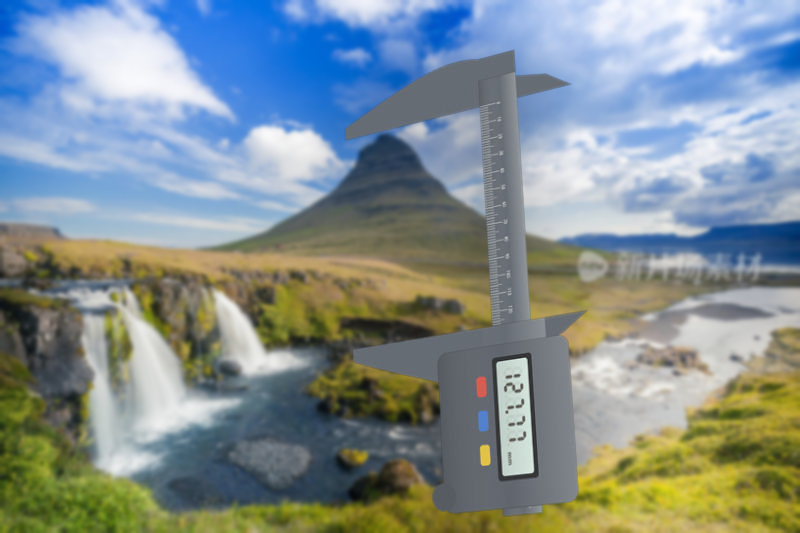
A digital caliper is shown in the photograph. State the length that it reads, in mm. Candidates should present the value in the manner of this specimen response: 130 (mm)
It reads 127.77 (mm)
